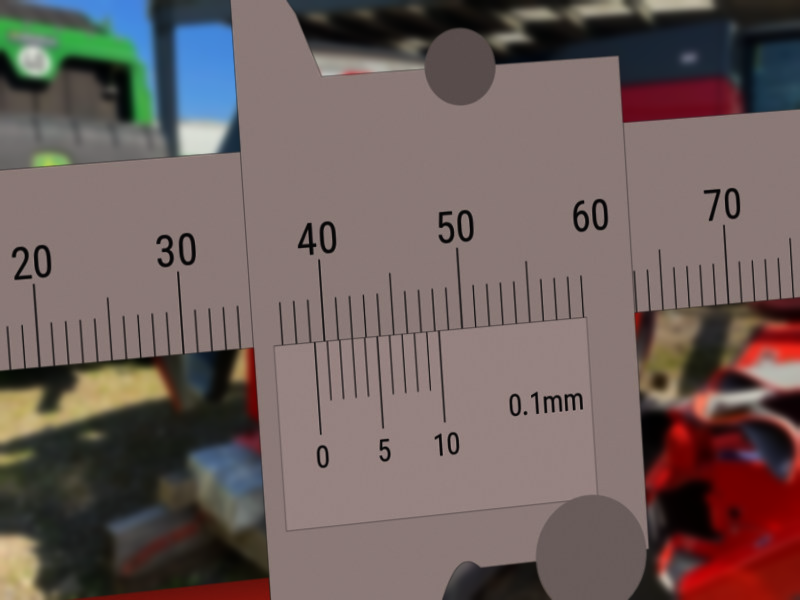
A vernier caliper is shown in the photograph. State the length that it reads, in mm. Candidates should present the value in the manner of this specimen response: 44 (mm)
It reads 39.3 (mm)
